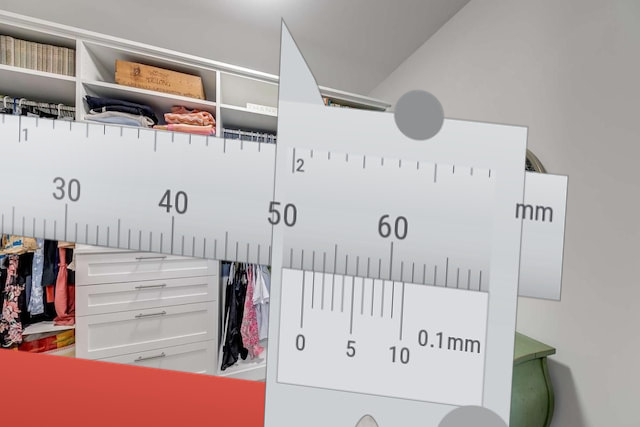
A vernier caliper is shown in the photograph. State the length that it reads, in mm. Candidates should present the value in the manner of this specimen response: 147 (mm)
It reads 52.2 (mm)
